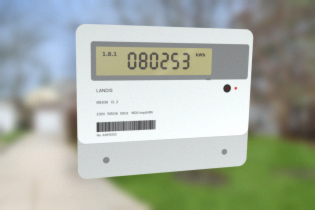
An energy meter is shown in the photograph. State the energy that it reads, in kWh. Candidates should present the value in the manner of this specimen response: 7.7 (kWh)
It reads 80253 (kWh)
